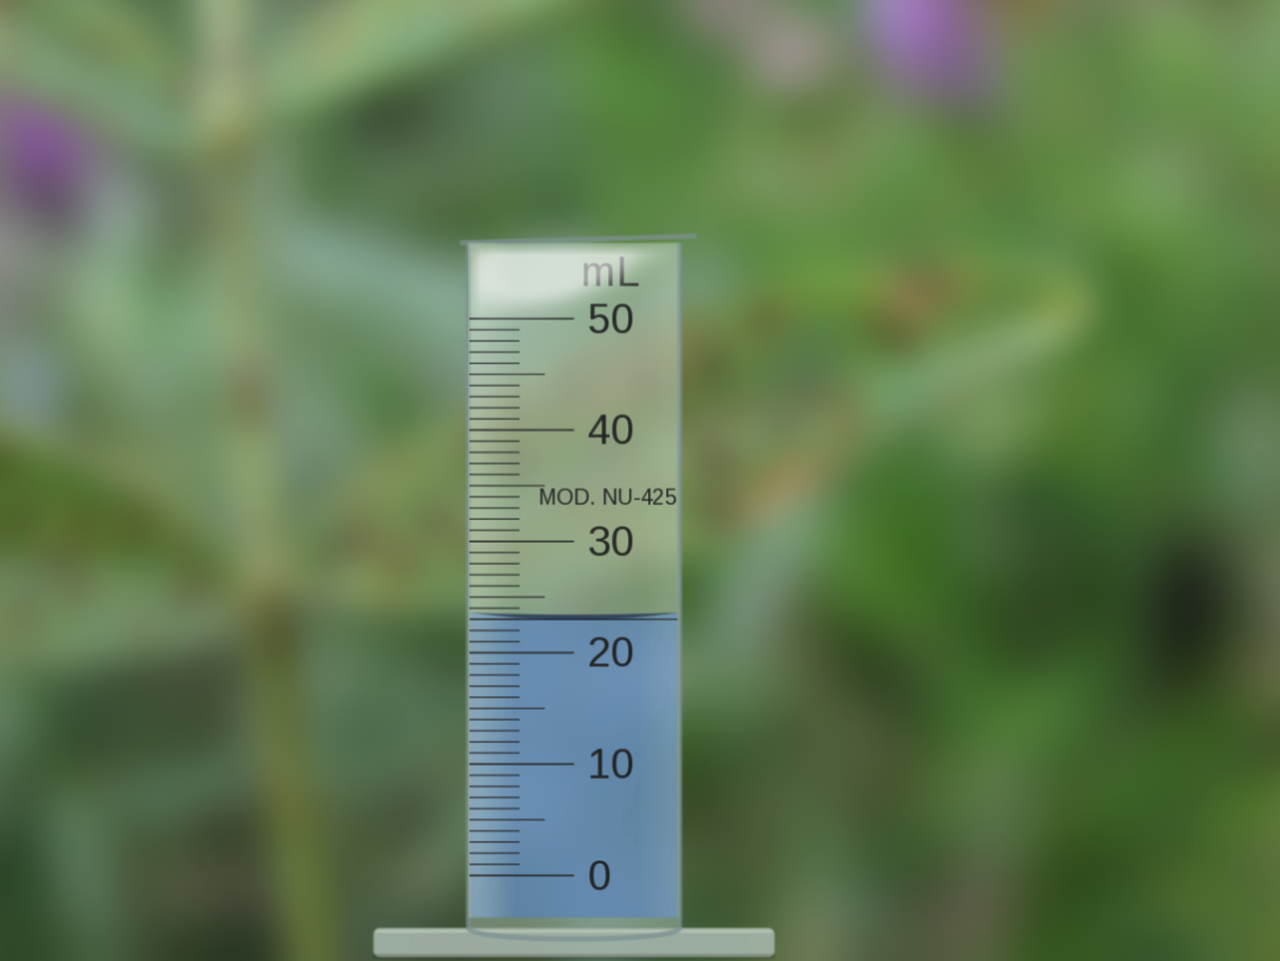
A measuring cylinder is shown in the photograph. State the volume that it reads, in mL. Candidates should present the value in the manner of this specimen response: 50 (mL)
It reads 23 (mL)
